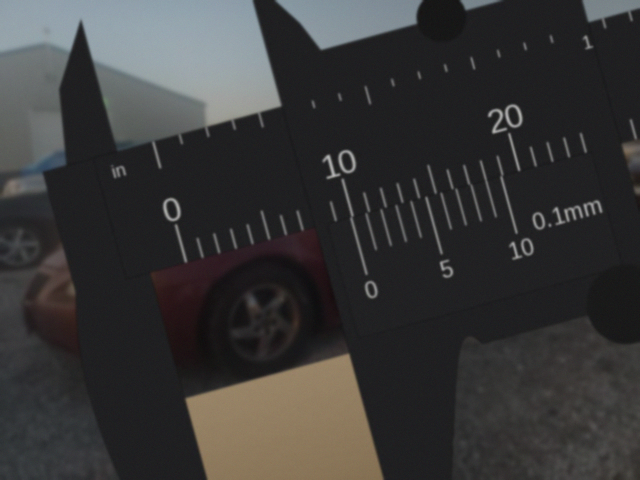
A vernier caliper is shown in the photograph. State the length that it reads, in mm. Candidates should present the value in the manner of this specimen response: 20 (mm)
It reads 9.9 (mm)
